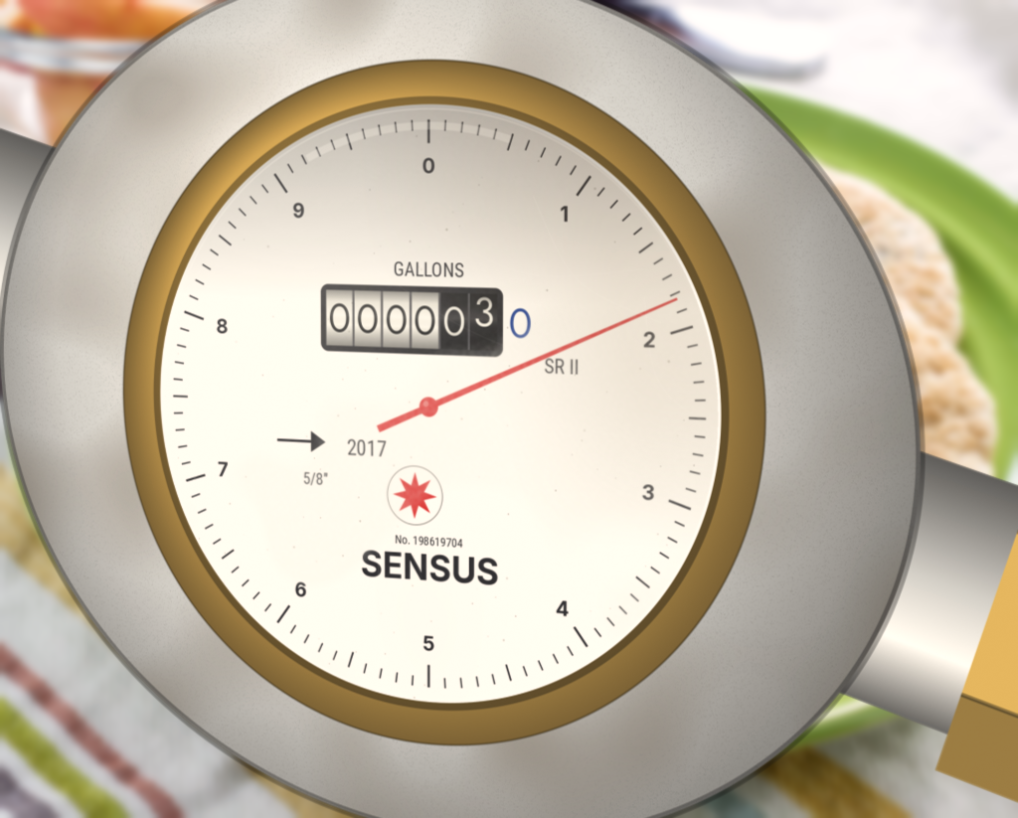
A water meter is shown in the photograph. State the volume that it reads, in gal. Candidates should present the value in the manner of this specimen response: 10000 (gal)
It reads 31.8 (gal)
